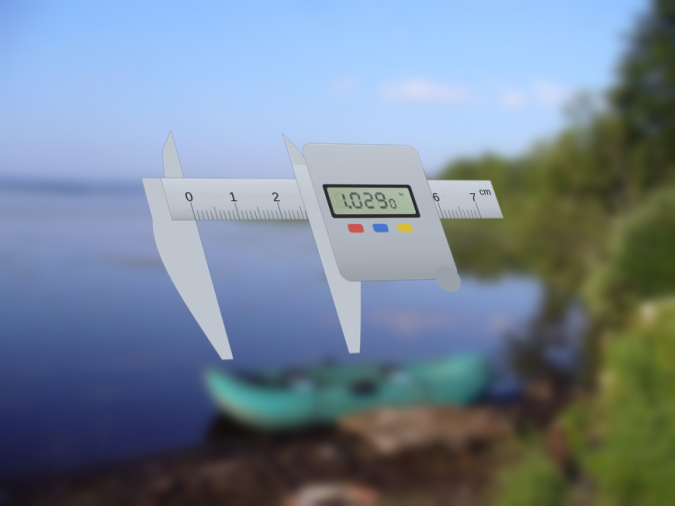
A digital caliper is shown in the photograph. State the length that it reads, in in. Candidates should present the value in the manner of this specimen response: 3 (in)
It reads 1.0290 (in)
